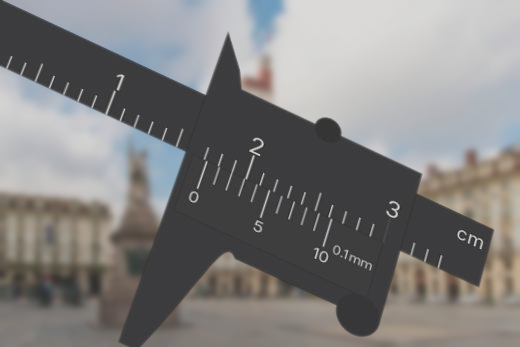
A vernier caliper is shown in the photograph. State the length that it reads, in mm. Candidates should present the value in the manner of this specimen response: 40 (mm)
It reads 17.2 (mm)
